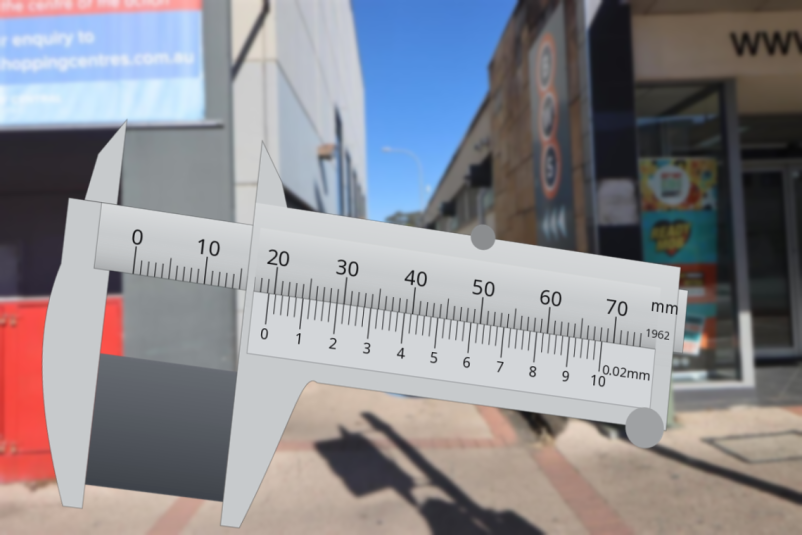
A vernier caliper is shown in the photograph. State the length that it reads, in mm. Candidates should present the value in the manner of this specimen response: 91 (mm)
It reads 19.2 (mm)
